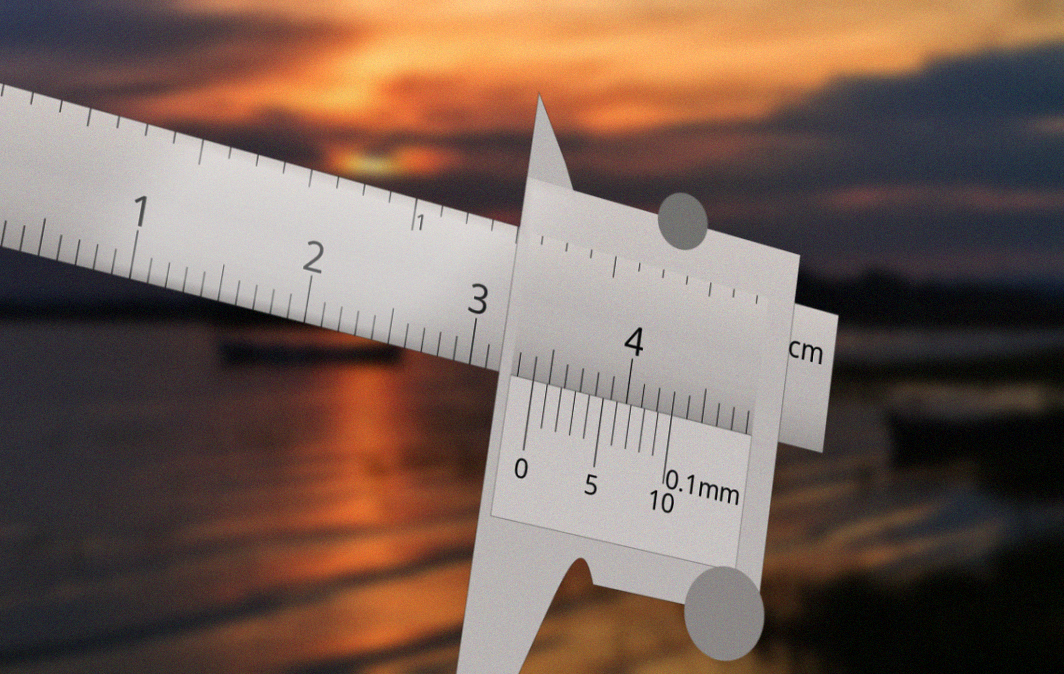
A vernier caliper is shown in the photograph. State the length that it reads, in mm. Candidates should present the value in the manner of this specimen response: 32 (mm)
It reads 34.0 (mm)
